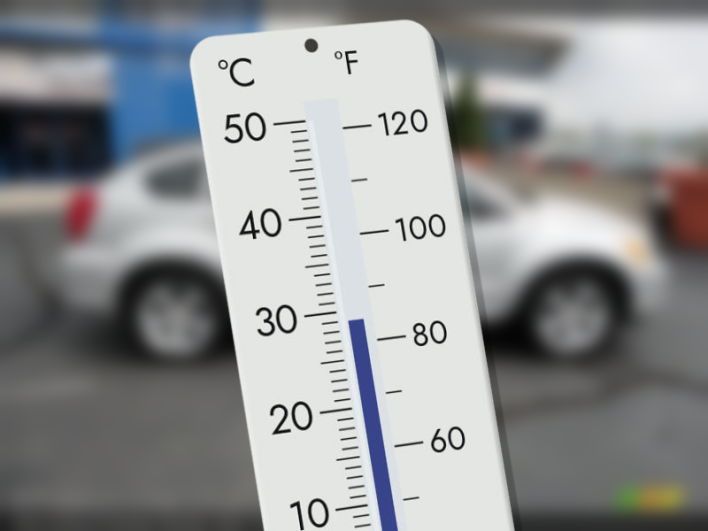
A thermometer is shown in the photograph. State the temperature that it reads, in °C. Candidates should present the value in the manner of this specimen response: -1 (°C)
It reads 29 (°C)
